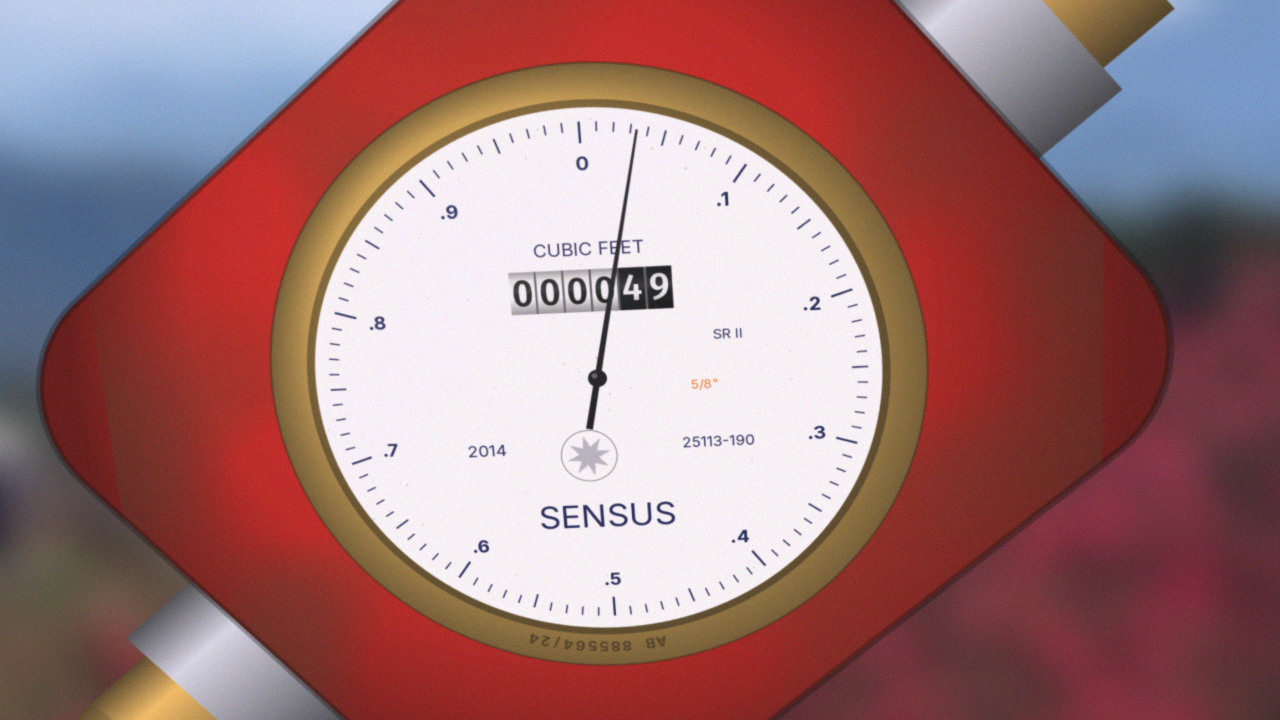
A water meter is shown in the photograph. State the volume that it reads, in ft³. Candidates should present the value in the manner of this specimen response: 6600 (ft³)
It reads 49.03 (ft³)
